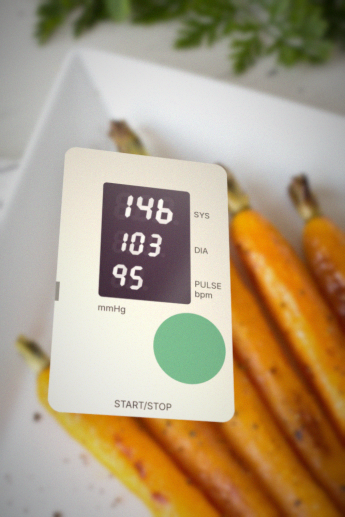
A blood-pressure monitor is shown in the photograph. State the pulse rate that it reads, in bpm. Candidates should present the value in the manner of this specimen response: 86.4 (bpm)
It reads 95 (bpm)
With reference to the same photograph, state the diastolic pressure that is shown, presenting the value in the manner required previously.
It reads 103 (mmHg)
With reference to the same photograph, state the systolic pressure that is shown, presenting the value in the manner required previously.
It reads 146 (mmHg)
